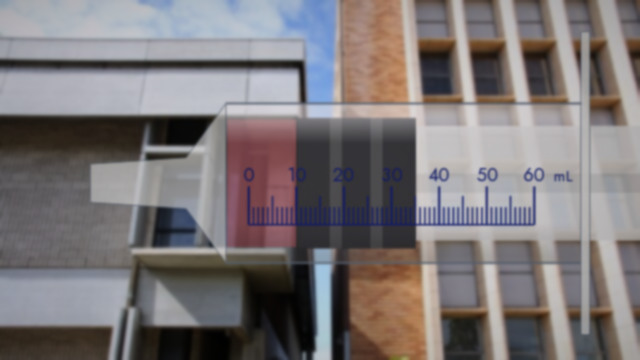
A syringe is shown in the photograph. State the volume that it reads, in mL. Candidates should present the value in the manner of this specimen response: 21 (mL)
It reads 10 (mL)
